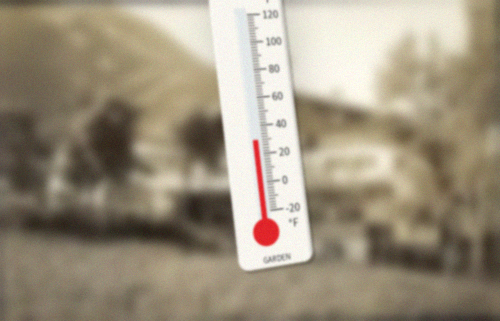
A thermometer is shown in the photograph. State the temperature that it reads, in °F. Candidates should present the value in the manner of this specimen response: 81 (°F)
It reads 30 (°F)
